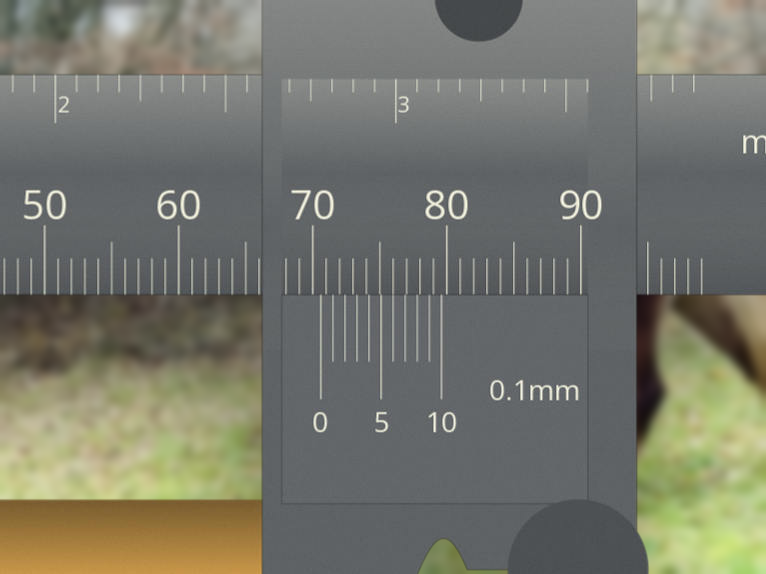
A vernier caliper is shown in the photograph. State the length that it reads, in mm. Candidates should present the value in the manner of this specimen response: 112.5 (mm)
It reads 70.6 (mm)
